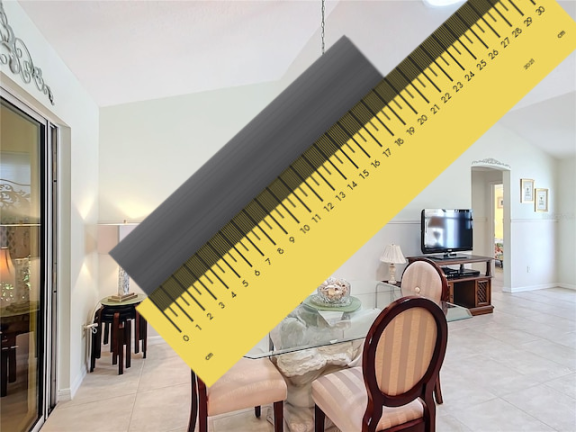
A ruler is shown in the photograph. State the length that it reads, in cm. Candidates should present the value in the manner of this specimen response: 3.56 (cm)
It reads 20 (cm)
